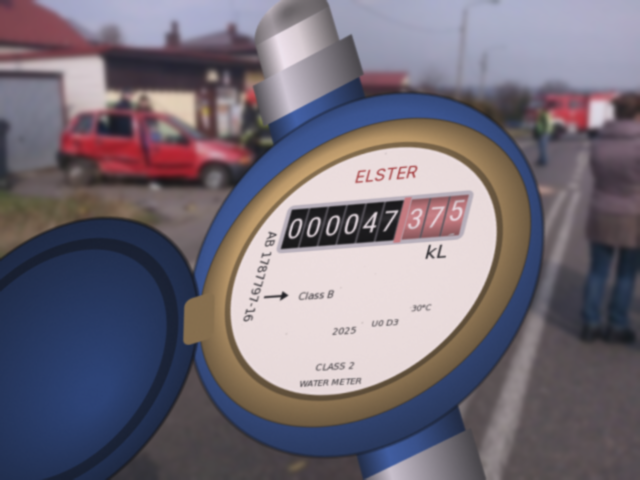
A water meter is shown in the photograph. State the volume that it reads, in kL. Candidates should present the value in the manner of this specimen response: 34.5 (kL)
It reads 47.375 (kL)
